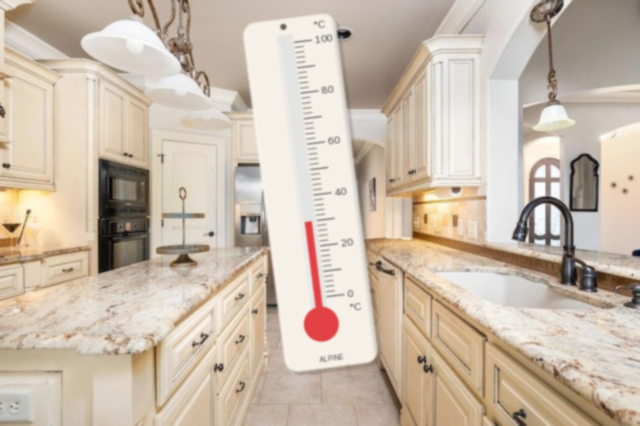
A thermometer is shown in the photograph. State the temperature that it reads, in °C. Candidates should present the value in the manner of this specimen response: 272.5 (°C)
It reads 30 (°C)
